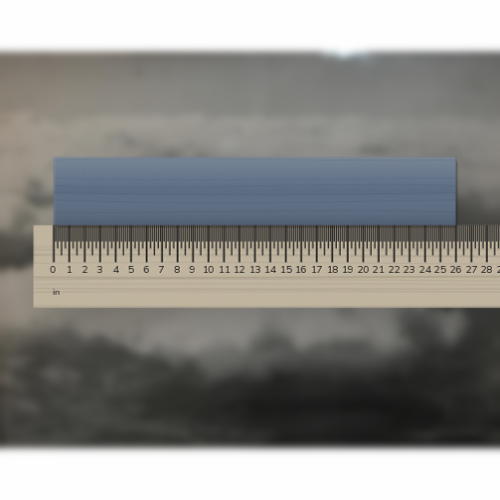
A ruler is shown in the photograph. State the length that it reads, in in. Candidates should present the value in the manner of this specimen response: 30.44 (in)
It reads 26 (in)
